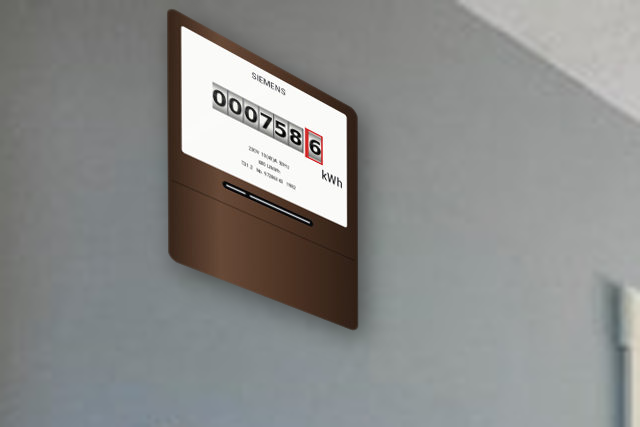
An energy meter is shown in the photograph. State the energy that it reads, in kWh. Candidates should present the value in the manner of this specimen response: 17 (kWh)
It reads 758.6 (kWh)
